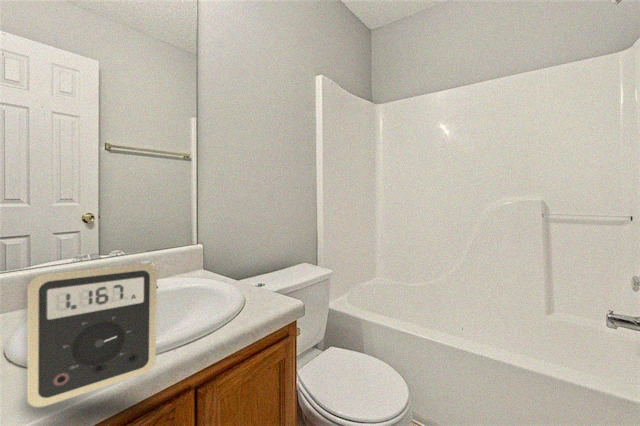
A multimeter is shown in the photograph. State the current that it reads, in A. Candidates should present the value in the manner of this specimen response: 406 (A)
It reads 1.167 (A)
